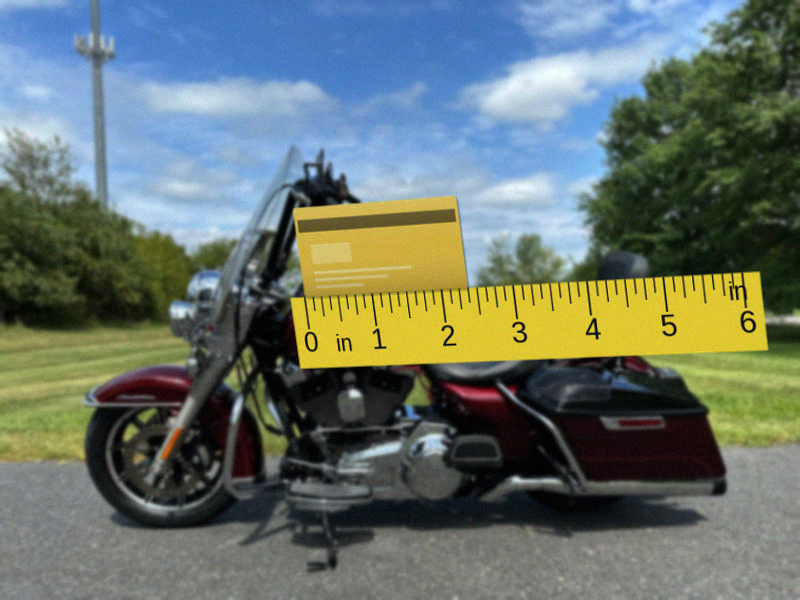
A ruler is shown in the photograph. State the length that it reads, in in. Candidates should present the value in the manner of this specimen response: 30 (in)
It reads 2.375 (in)
